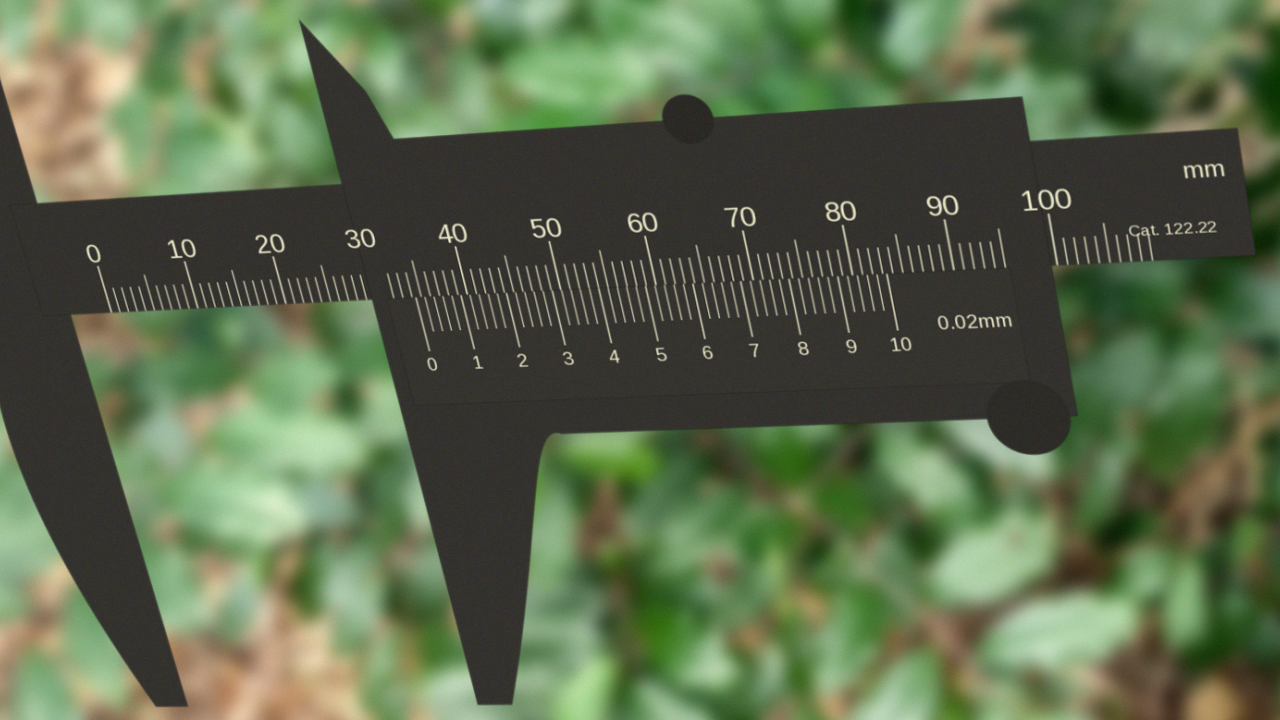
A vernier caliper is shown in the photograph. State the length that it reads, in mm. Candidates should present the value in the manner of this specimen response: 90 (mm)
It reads 34.4 (mm)
